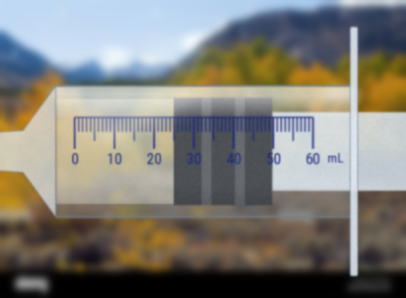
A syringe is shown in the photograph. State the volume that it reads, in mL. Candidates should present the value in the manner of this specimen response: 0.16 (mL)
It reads 25 (mL)
